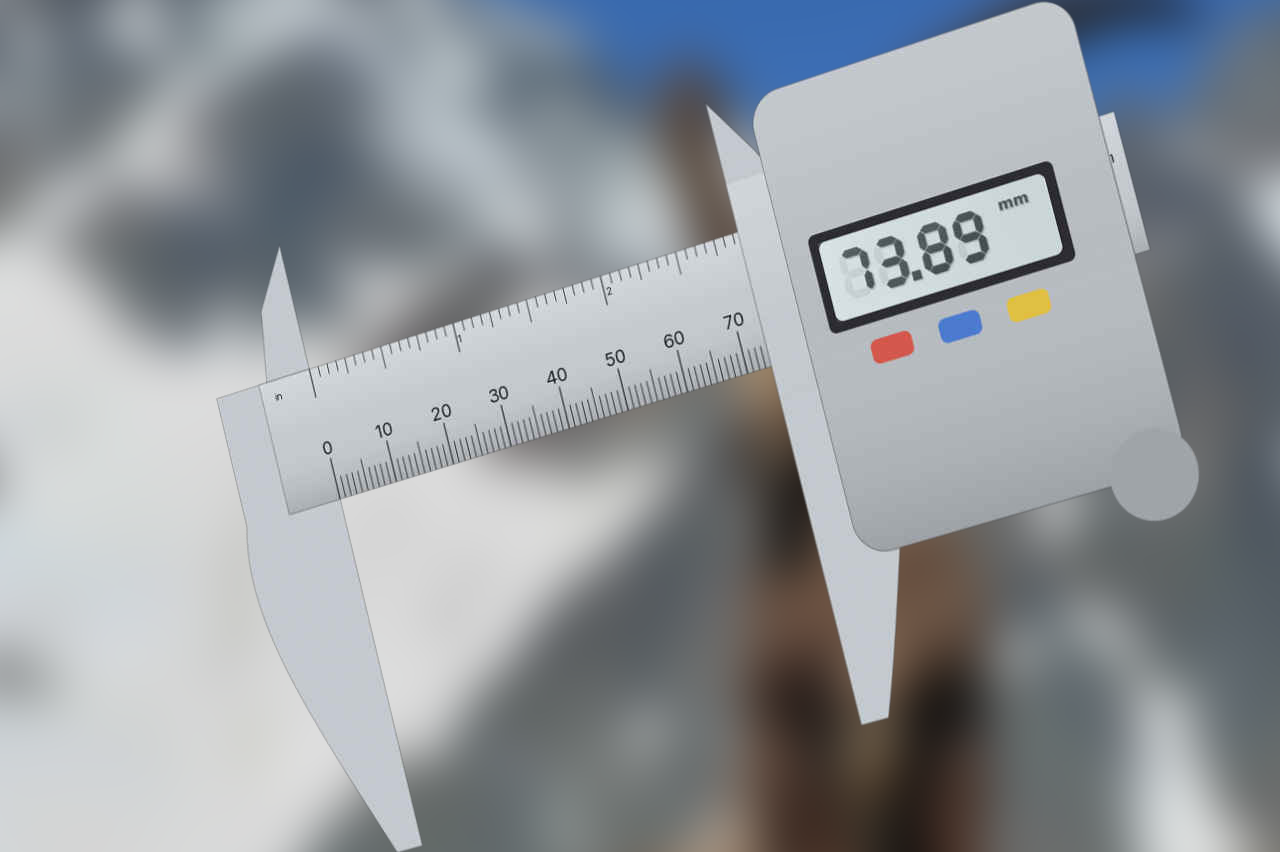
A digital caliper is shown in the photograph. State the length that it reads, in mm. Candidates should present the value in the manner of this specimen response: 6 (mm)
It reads 73.89 (mm)
